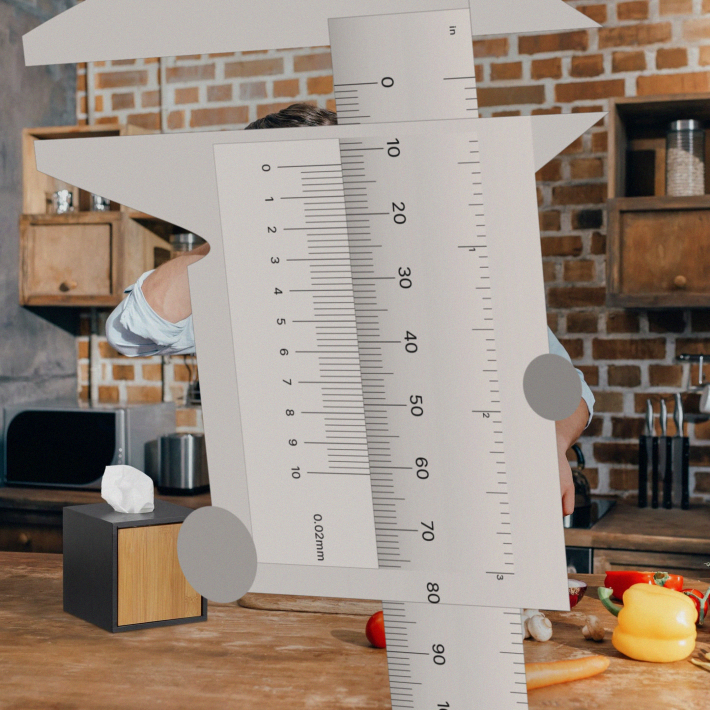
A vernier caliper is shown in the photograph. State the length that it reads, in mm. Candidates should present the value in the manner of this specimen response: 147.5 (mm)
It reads 12.2 (mm)
